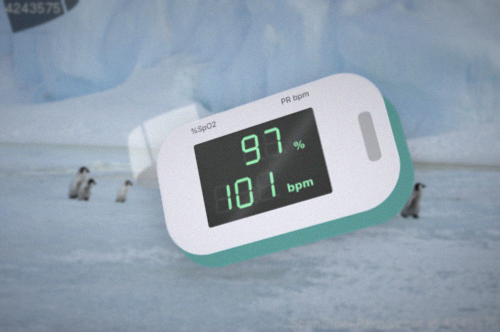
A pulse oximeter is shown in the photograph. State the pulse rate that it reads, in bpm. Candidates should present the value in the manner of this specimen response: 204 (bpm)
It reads 101 (bpm)
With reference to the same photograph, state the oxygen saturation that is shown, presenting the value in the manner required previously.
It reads 97 (%)
